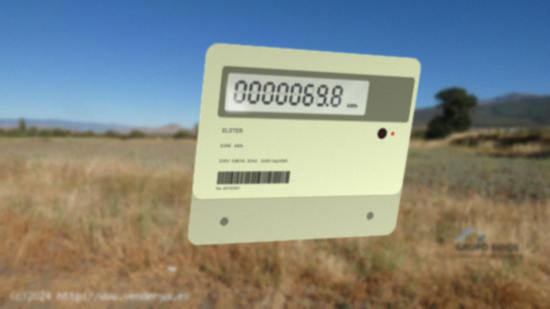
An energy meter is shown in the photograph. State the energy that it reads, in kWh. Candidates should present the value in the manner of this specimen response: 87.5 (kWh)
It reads 69.8 (kWh)
